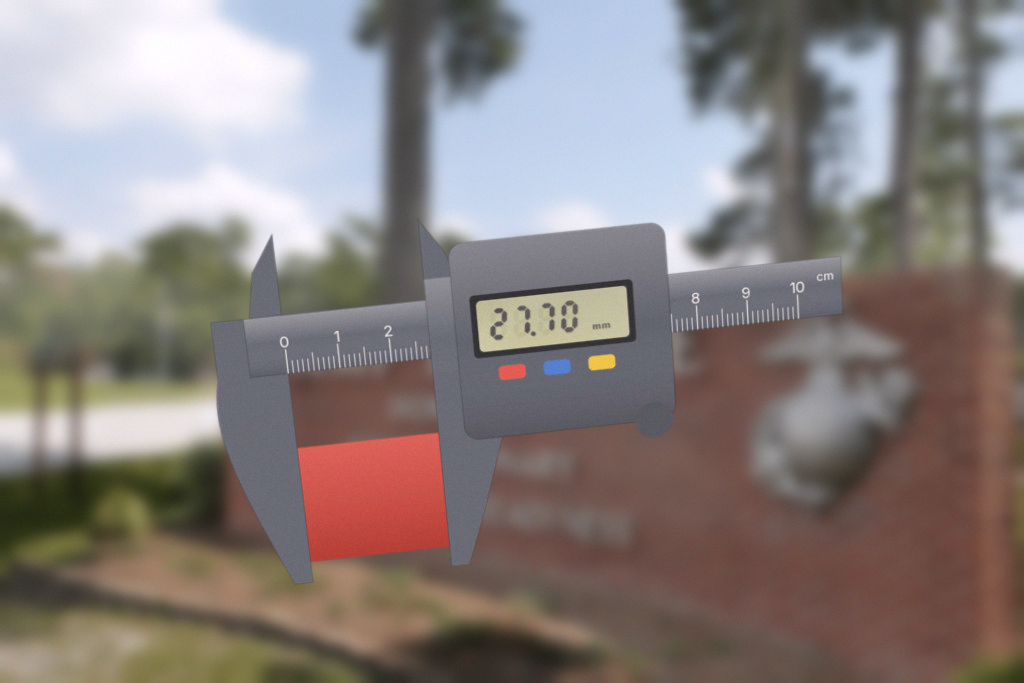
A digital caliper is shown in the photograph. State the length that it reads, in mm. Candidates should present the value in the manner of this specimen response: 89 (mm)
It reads 27.70 (mm)
